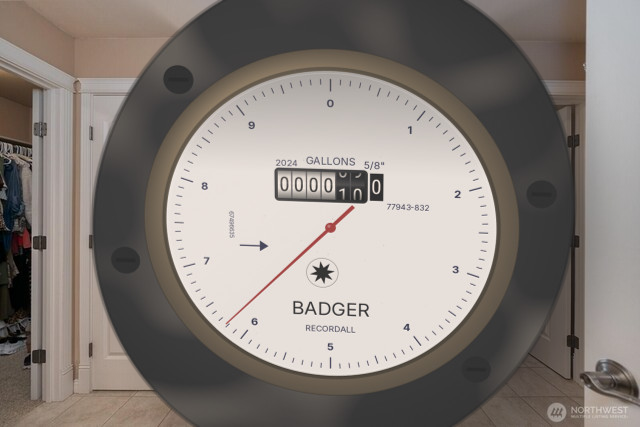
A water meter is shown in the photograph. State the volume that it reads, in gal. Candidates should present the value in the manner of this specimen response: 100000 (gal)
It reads 96.2 (gal)
